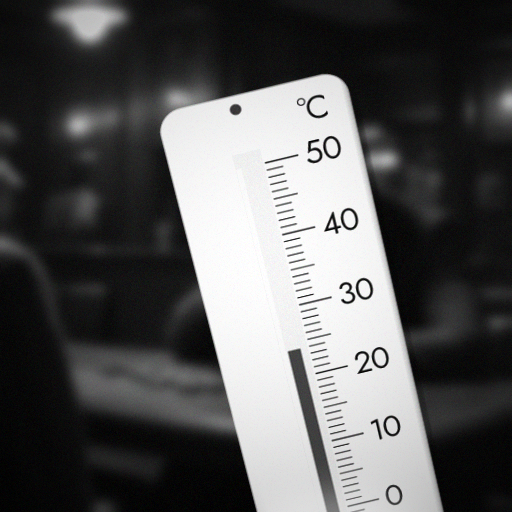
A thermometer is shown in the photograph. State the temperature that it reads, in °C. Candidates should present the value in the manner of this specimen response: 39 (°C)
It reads 24 (°C)
